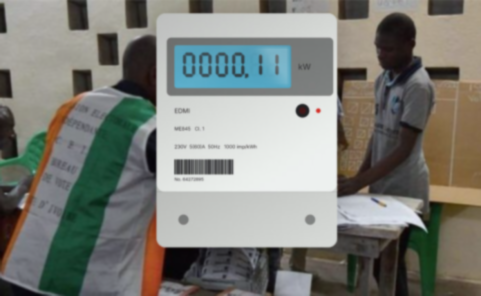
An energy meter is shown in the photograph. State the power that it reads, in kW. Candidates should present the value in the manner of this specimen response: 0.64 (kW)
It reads 0.11 (kW)
